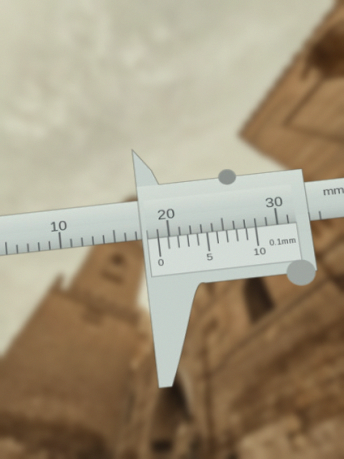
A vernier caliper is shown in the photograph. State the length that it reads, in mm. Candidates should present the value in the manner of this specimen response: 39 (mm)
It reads 19.0 (mm)
